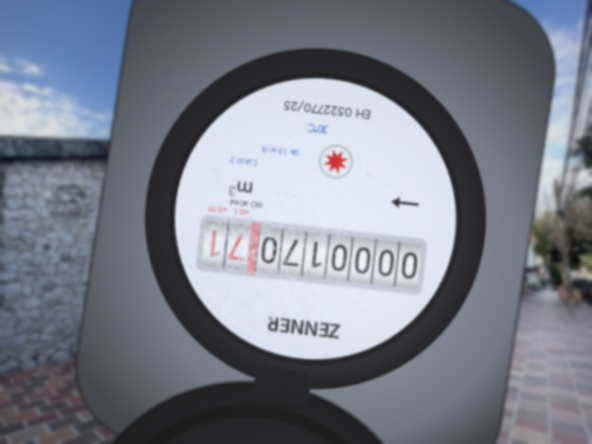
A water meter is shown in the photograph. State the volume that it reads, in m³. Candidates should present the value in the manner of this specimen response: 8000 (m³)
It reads 170.71 (m³)
